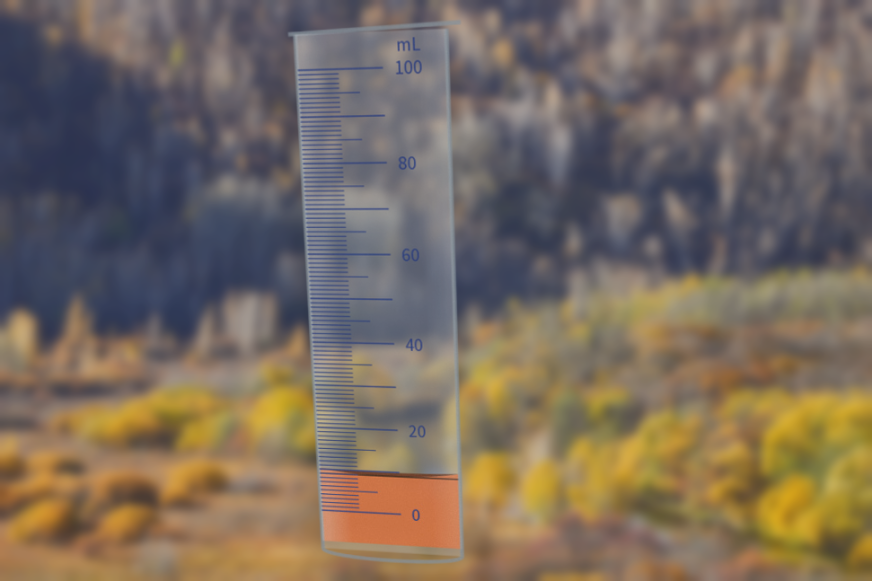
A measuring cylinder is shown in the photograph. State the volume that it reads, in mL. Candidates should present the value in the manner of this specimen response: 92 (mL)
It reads 9 (mL)
